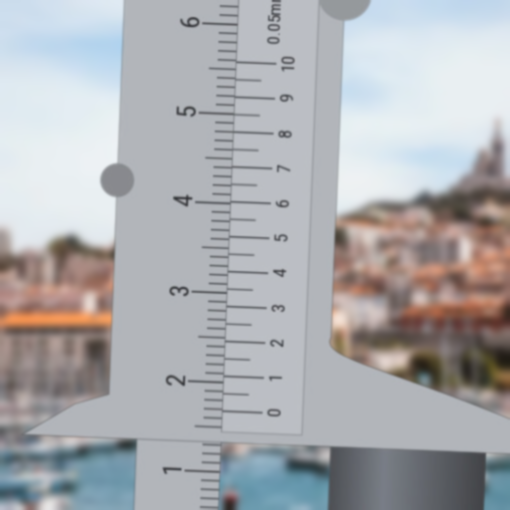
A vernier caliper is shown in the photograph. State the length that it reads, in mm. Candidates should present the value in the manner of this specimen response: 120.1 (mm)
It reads 16.8 (mm)
